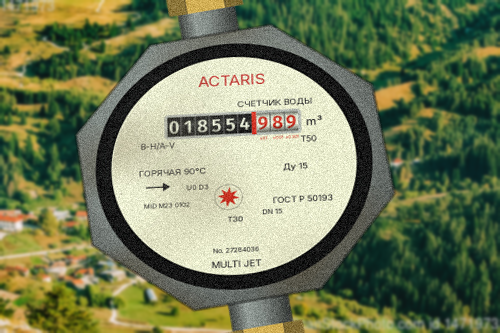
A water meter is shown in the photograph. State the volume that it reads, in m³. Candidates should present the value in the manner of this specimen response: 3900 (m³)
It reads 18554.989 (m³)
